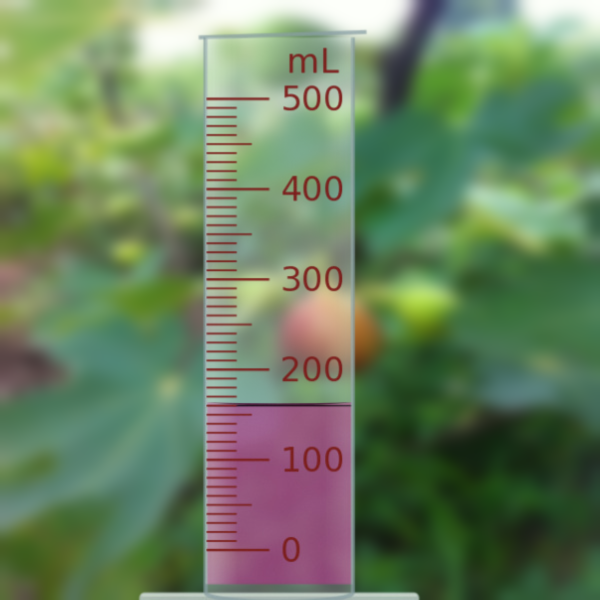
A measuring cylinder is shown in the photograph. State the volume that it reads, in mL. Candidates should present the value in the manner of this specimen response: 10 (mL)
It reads 160 (mL)
